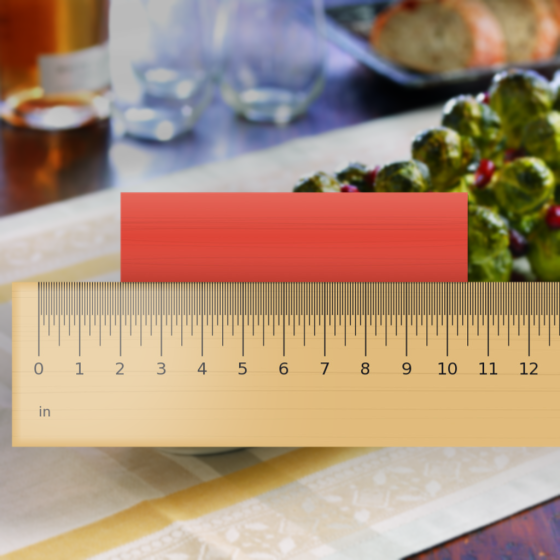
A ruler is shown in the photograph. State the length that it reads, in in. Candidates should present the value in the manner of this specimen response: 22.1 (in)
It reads 8.5 (in)
